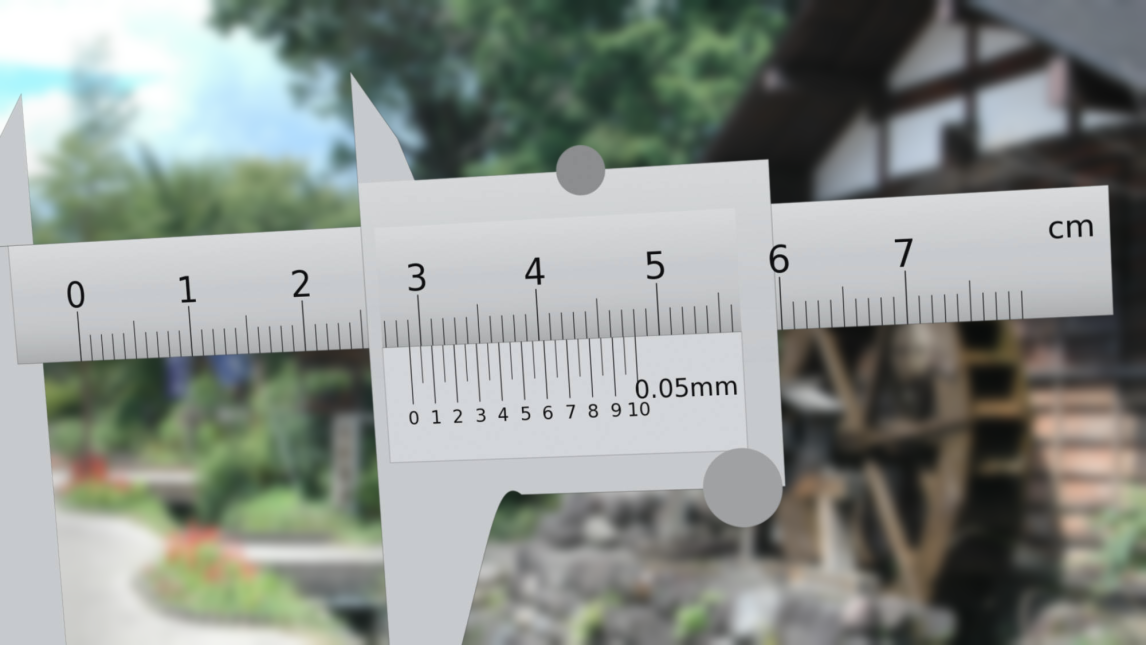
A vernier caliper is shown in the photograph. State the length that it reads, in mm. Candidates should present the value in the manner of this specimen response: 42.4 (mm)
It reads 29.0 (mm)
